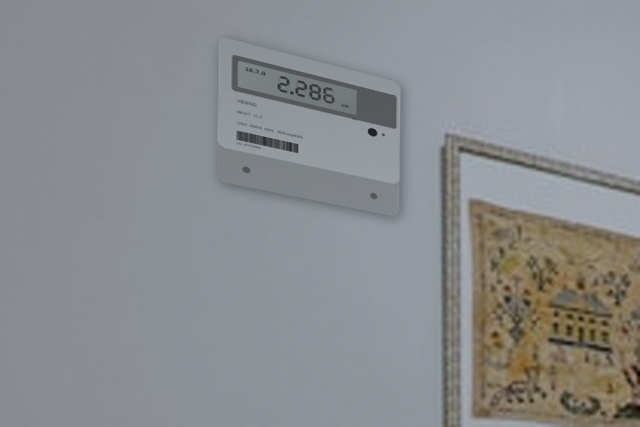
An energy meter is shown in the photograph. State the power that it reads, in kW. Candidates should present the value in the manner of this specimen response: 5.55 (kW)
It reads 2.286 (kW)
